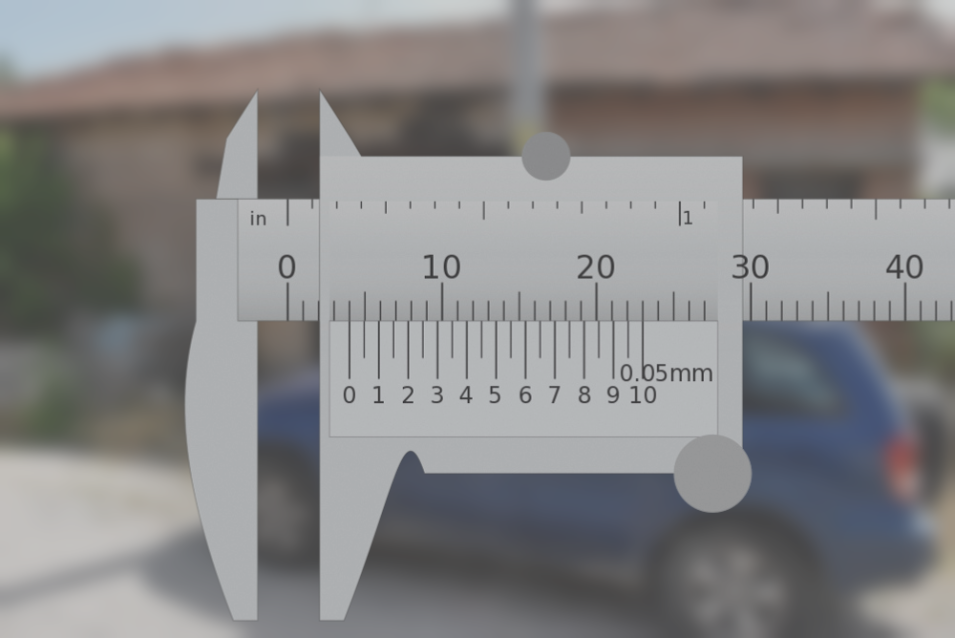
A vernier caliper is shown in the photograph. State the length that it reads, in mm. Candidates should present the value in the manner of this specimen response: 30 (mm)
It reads 4.0 (mm)
